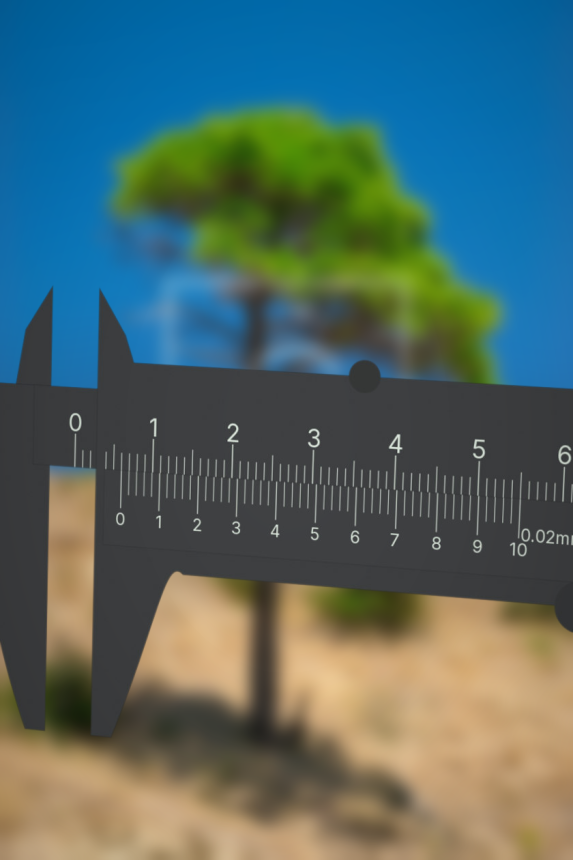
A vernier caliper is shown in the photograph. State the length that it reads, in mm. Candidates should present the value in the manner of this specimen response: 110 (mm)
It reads 6.0 (mm)
